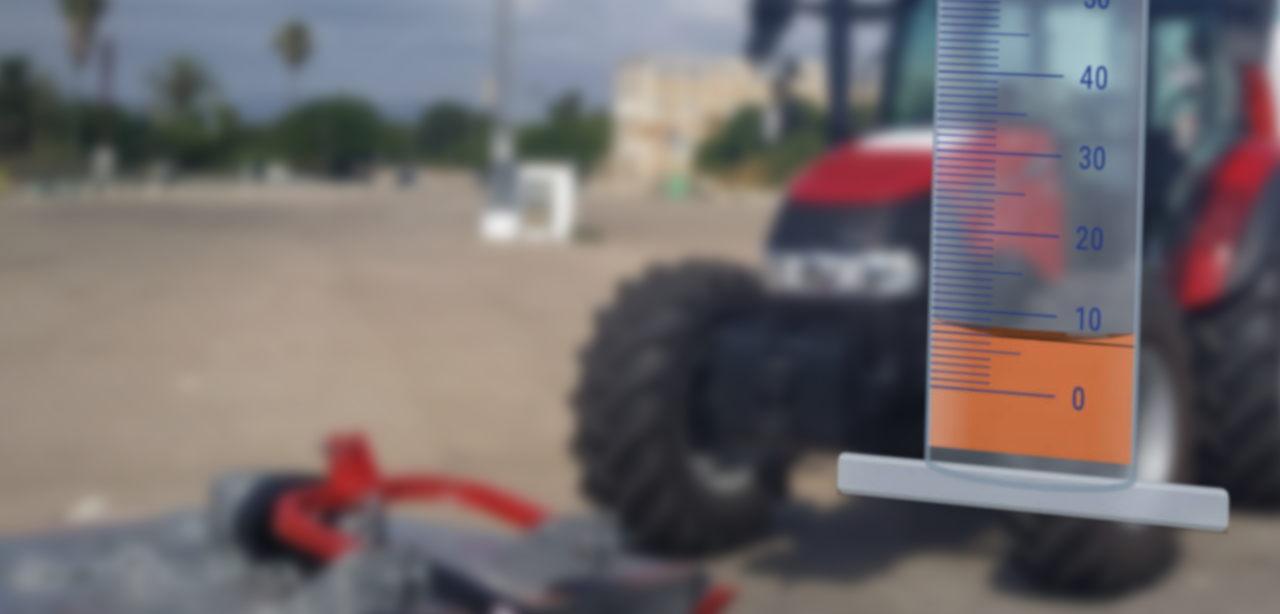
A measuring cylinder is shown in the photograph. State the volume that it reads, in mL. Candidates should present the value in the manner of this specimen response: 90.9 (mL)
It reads 7 (mL)
